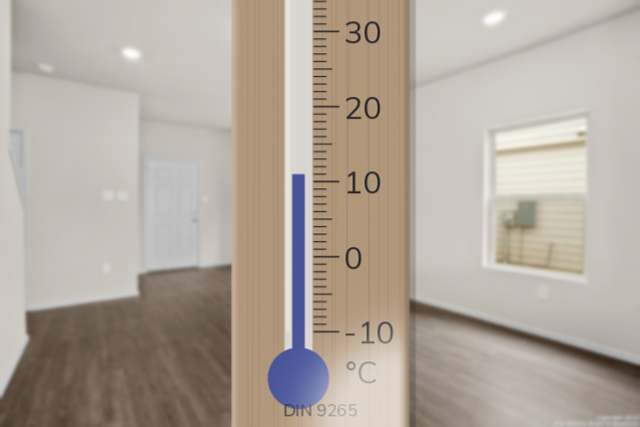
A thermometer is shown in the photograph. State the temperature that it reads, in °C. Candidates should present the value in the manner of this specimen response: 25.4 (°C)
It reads 11 (°C)
